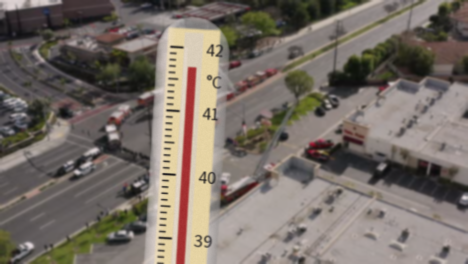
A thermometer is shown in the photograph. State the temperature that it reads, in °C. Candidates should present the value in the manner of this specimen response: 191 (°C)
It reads 41.7 (°C)
